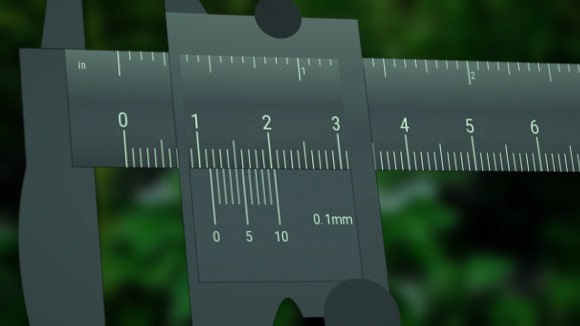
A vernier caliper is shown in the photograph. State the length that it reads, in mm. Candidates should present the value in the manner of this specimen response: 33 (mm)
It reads 11.4 (mm)
